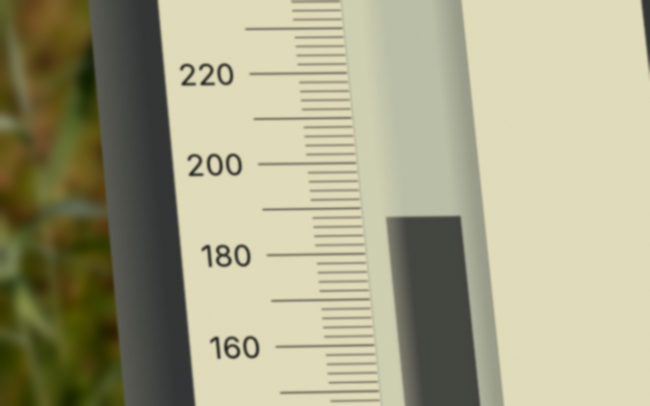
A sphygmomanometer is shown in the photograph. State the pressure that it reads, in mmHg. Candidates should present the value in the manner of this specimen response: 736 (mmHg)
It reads 188 (mmHg)
